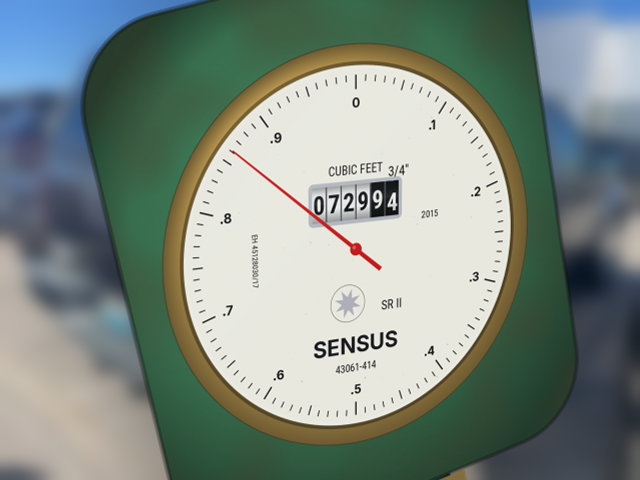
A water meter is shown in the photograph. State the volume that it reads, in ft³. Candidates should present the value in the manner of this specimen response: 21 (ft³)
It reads 72993.86 (ft³)
